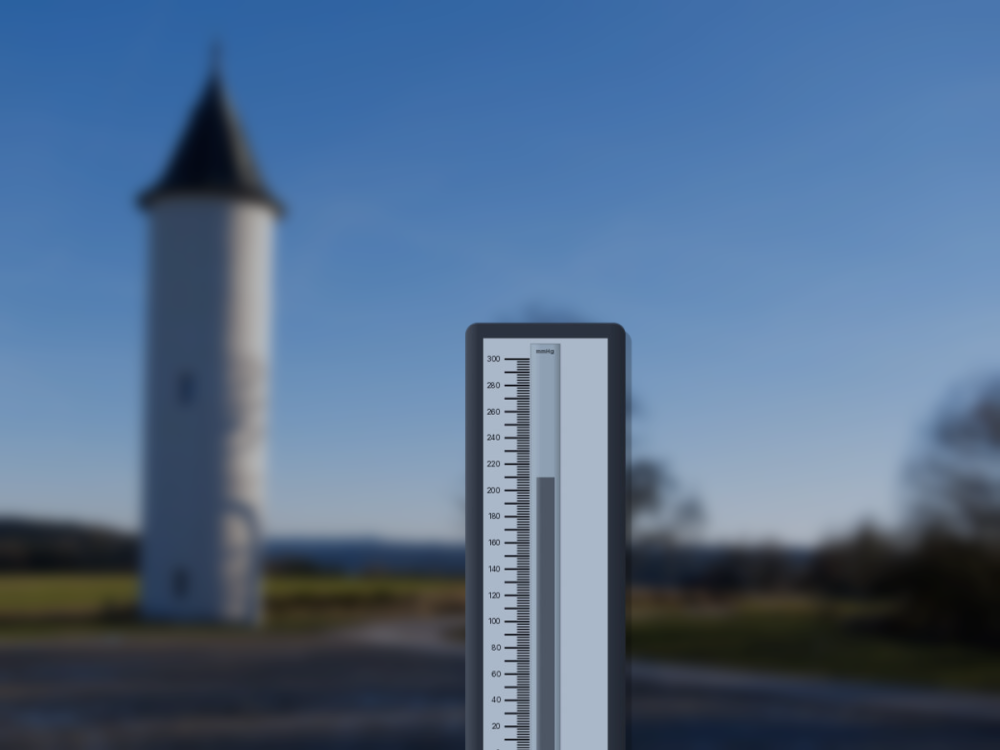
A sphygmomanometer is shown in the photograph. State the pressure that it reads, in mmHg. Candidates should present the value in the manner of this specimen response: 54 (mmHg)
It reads 210 (mmHg)
